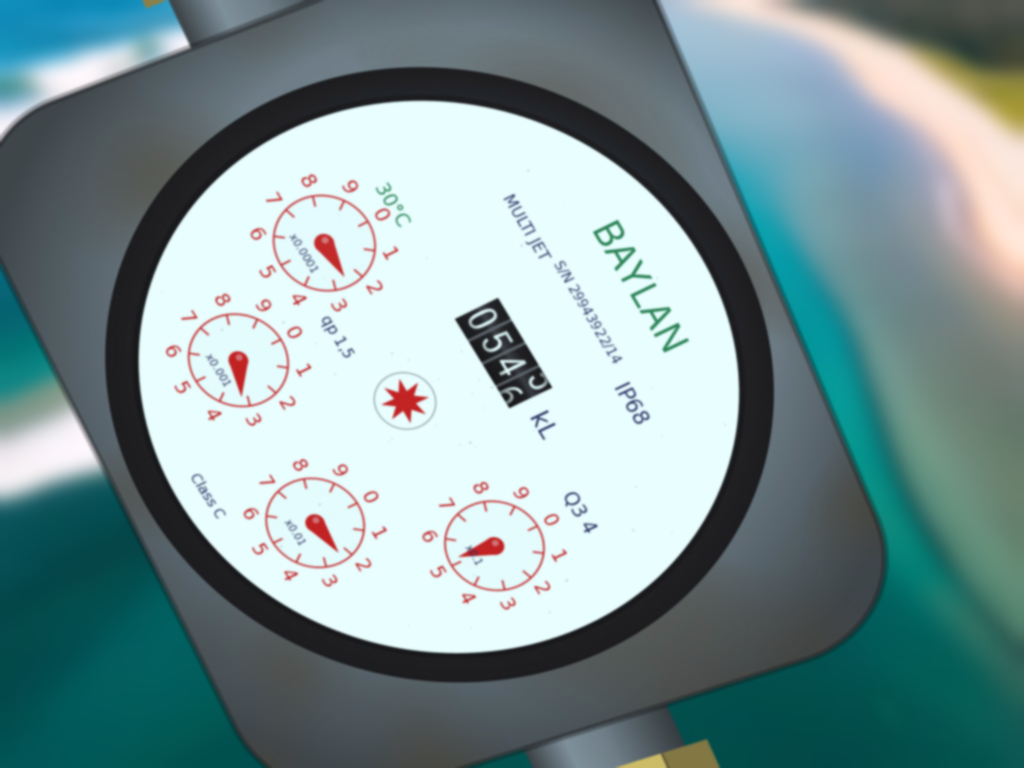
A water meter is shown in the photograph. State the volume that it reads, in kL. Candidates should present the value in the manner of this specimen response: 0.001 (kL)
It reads 545.5232 (kL)
